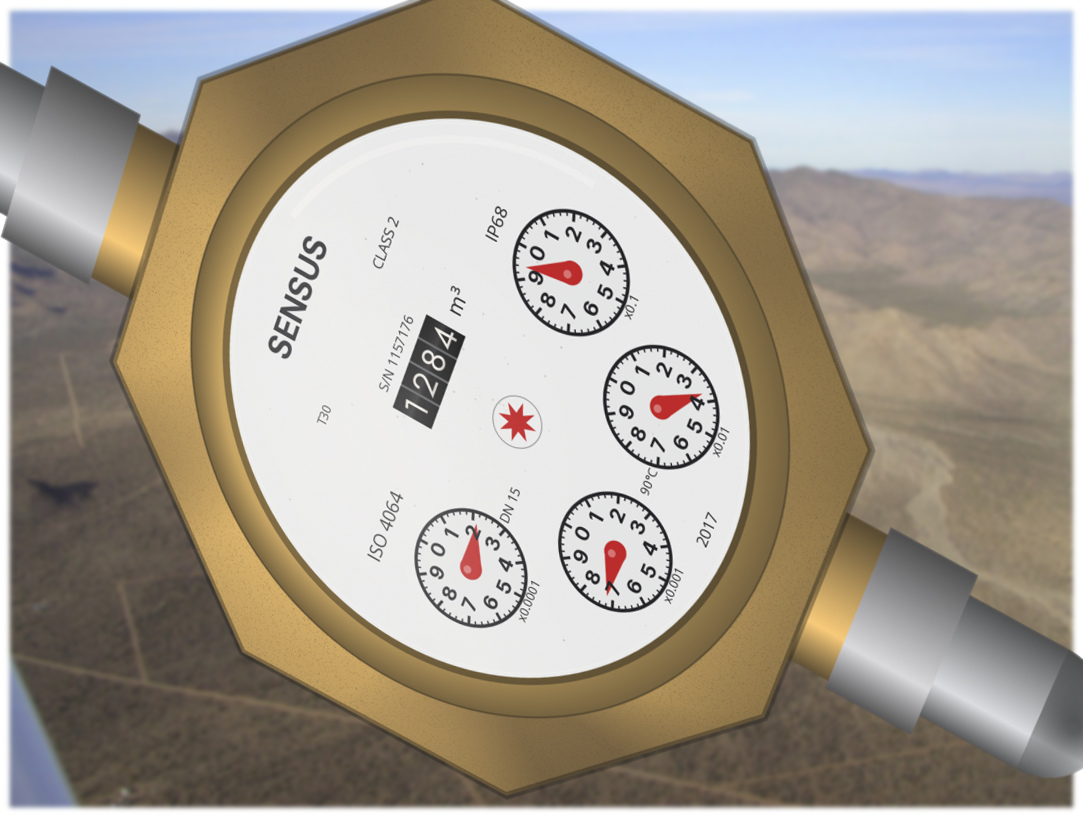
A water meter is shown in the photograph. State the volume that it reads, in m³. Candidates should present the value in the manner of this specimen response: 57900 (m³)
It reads 1283.9372 (m³)
